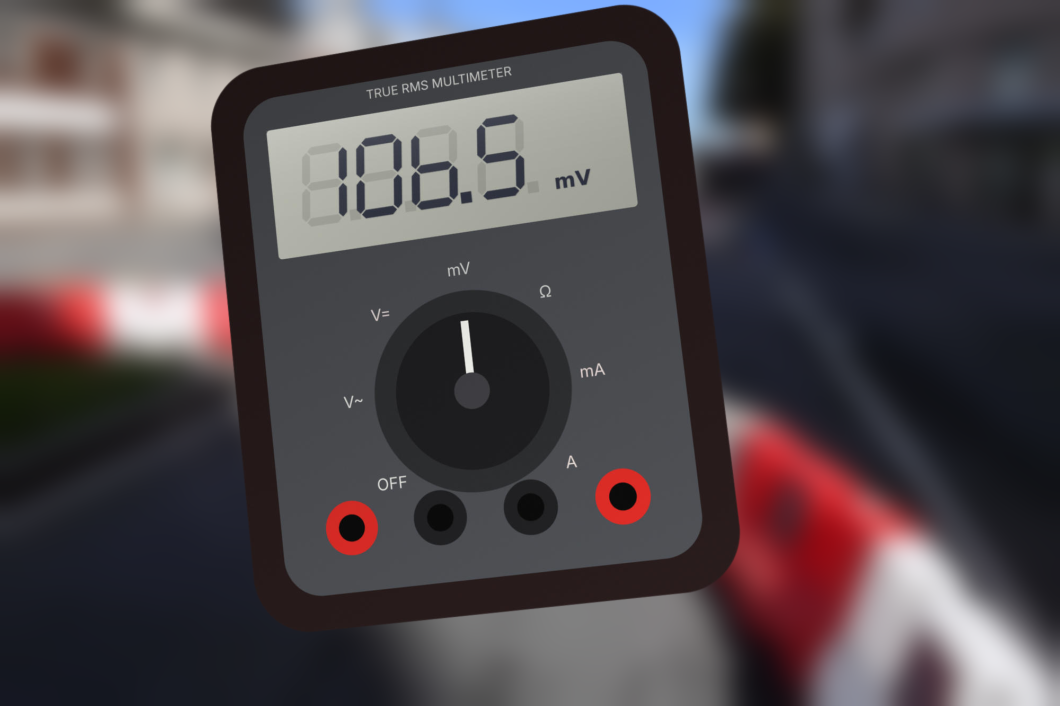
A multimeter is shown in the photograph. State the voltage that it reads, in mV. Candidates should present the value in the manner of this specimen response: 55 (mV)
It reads 106.5 (mV)
